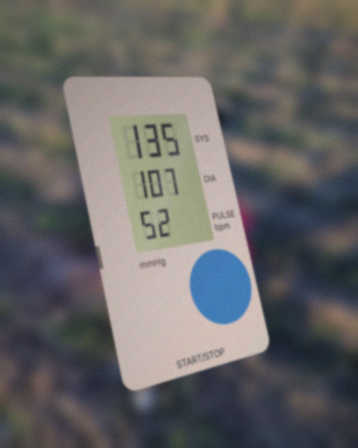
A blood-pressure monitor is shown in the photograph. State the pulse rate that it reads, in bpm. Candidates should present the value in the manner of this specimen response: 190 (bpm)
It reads 52 (bpm)
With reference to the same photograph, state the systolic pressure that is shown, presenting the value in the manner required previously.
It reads 135 (mmHg)
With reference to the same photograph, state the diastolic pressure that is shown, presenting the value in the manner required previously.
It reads 107 (mmHg)
